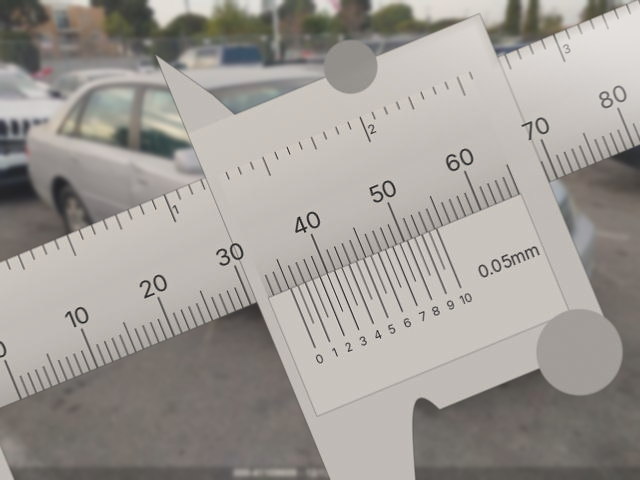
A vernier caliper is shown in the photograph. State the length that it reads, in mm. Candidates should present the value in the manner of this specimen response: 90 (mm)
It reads 35.2 (mm)
